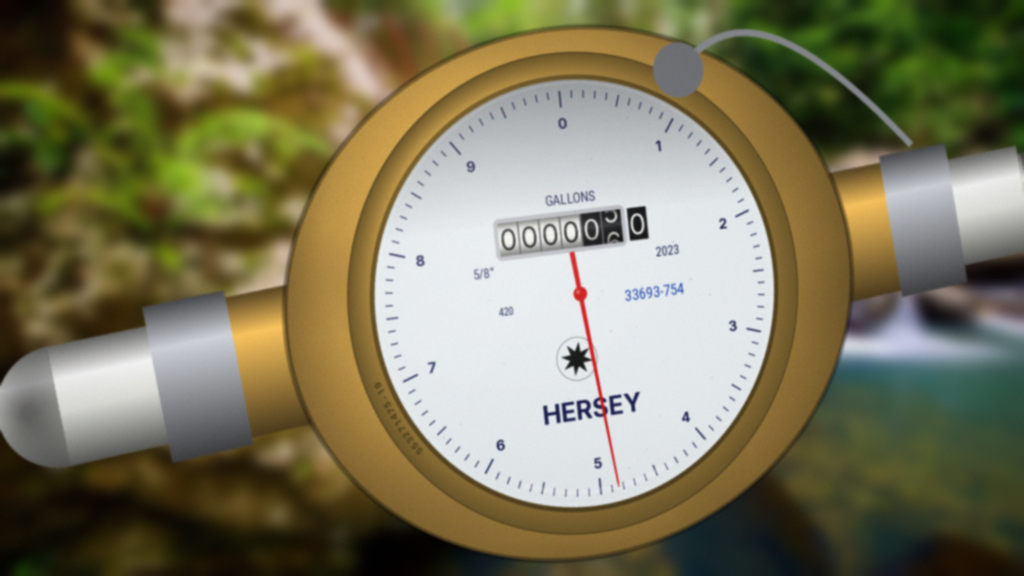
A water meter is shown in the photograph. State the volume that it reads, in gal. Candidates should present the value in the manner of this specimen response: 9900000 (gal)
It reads 54.8 (gal)
